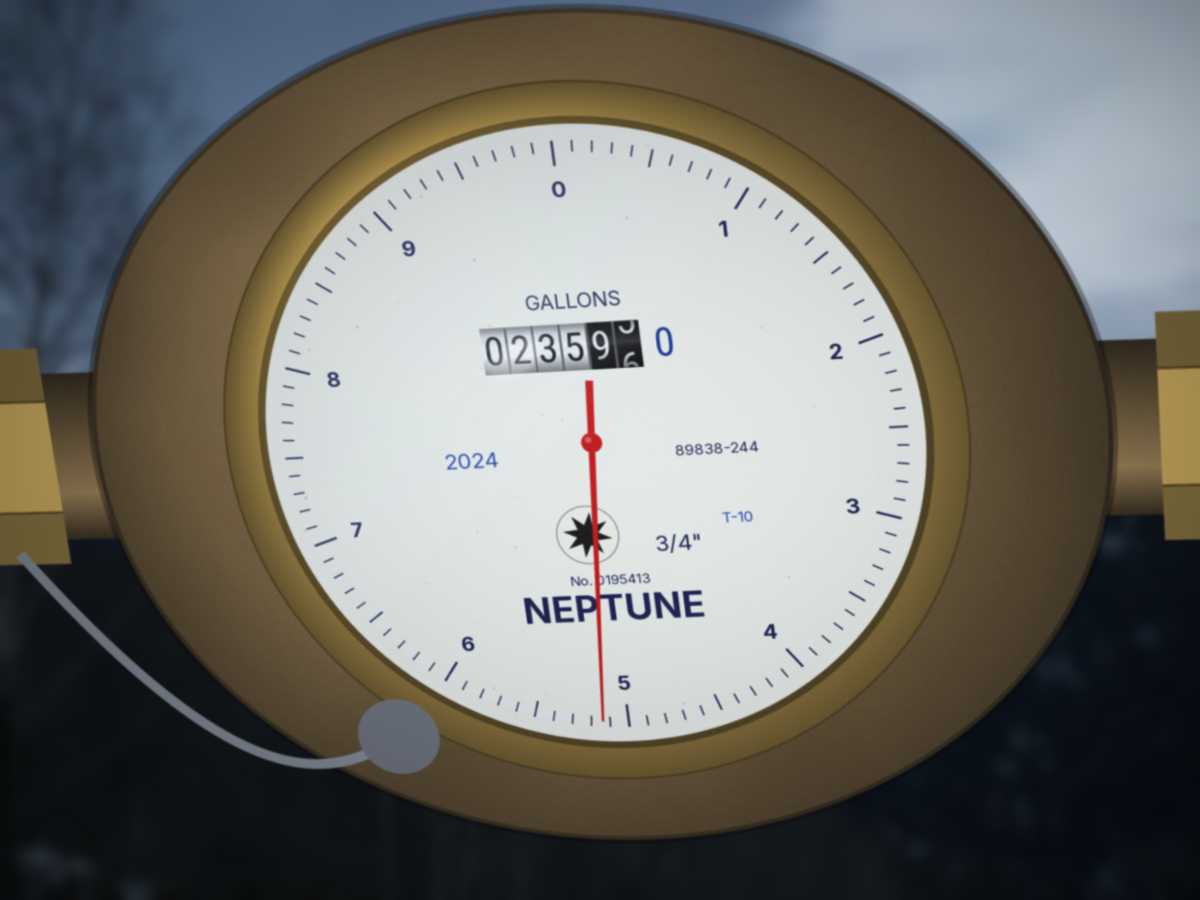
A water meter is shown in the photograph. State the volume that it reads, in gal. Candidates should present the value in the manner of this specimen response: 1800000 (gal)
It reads 235955.1 (gal)
